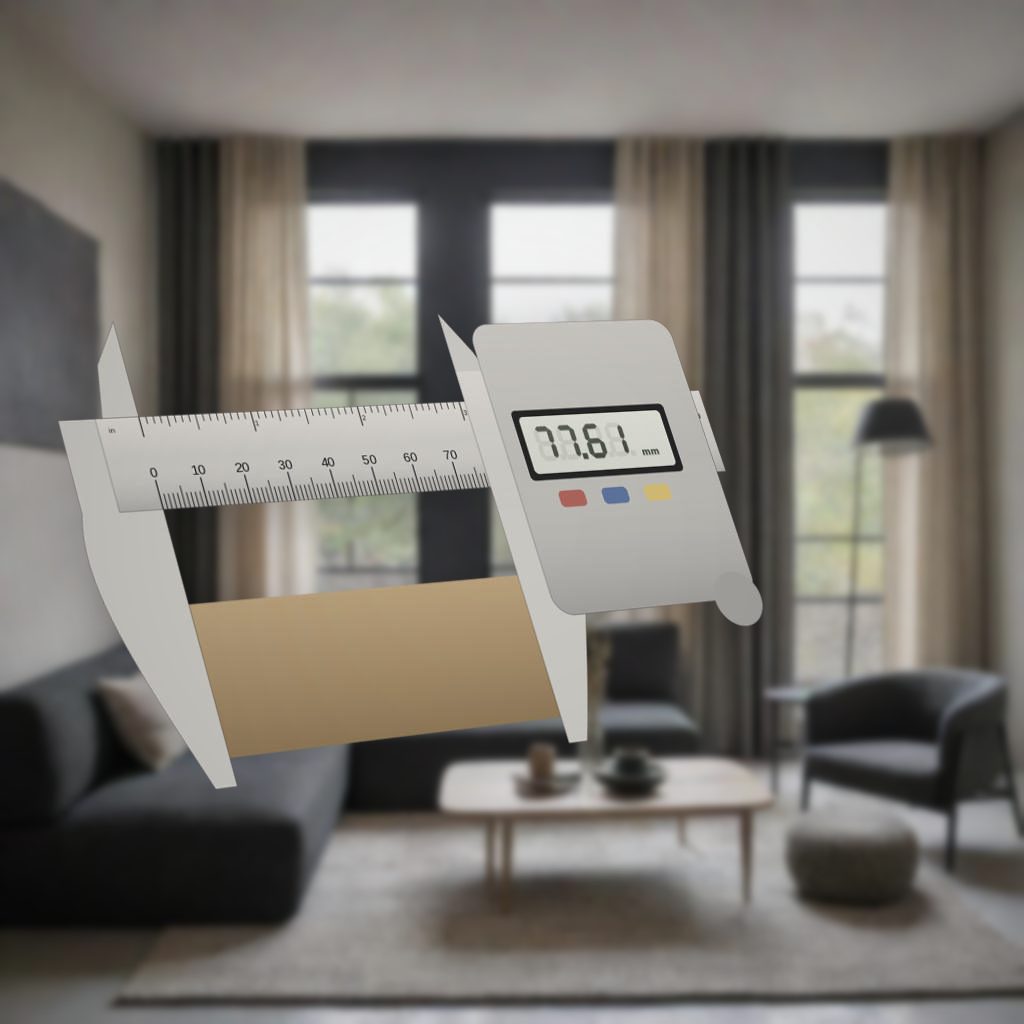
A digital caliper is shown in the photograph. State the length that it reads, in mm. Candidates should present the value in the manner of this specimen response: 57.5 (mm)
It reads 77.61 (mm)
